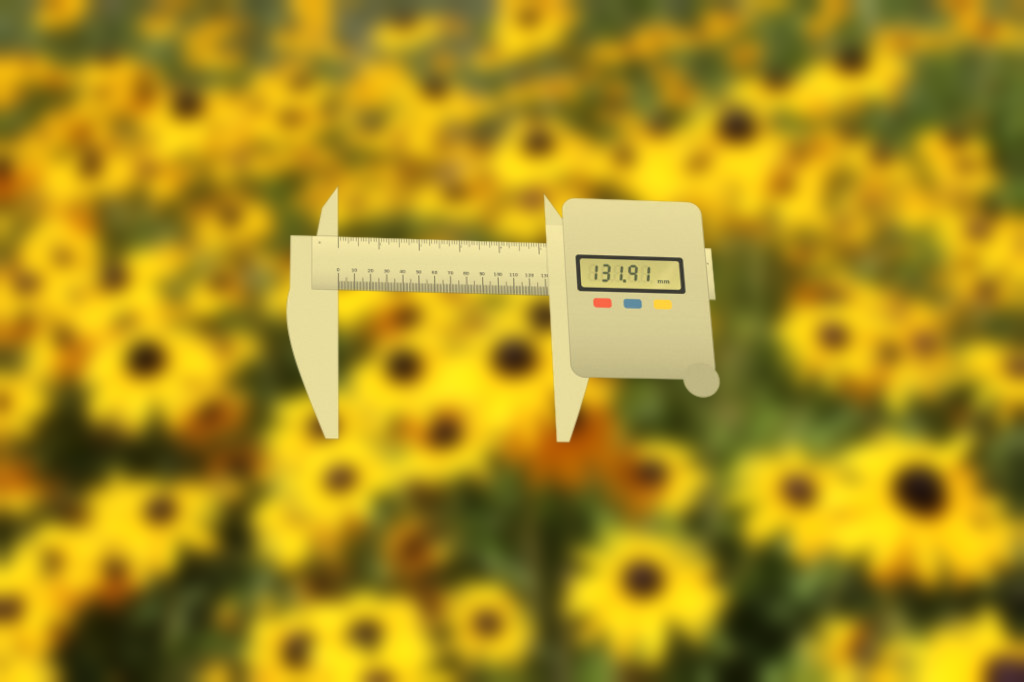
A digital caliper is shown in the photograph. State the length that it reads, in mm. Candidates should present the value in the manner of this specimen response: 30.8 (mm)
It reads 131.91 (mm)
